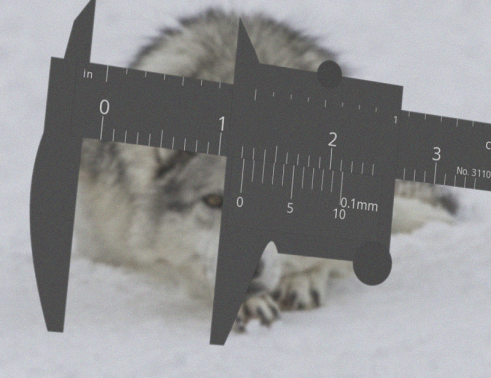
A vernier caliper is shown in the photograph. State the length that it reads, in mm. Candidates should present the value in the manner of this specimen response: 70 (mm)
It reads 12.2 (mm)
